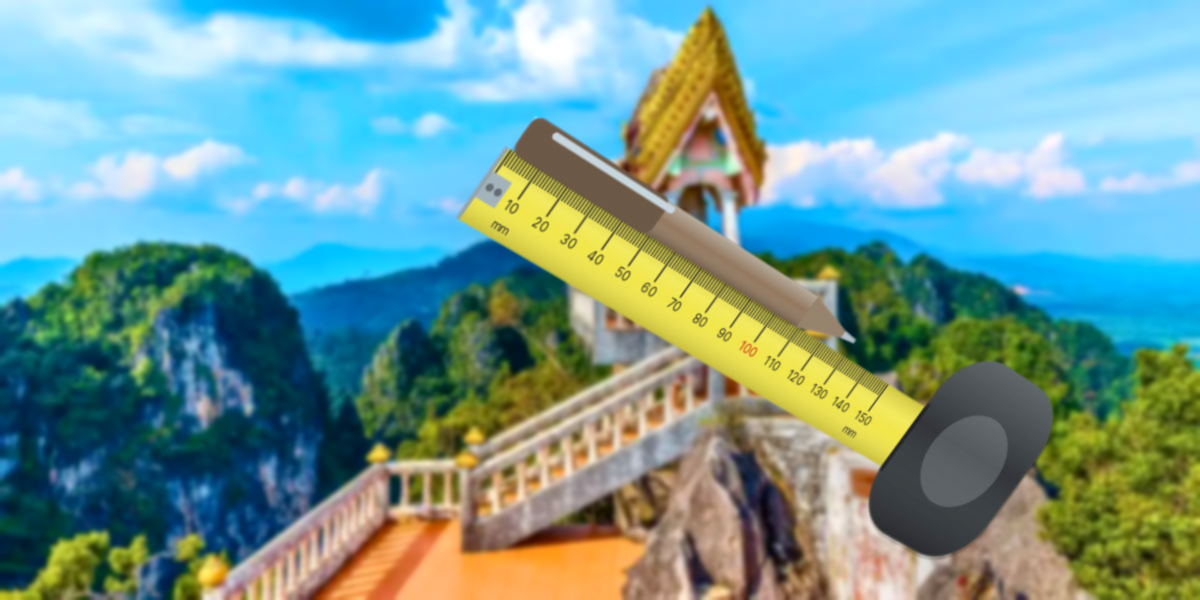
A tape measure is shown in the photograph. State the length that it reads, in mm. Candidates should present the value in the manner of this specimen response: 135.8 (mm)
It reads 130 (mm)
